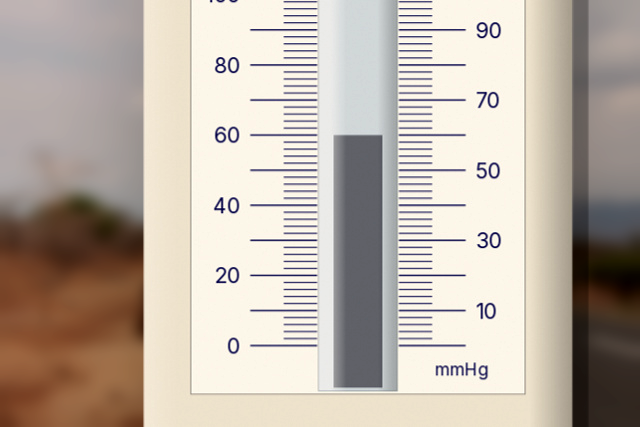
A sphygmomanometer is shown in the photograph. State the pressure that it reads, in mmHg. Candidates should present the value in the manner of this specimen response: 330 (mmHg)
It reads 60 (mmHg)
